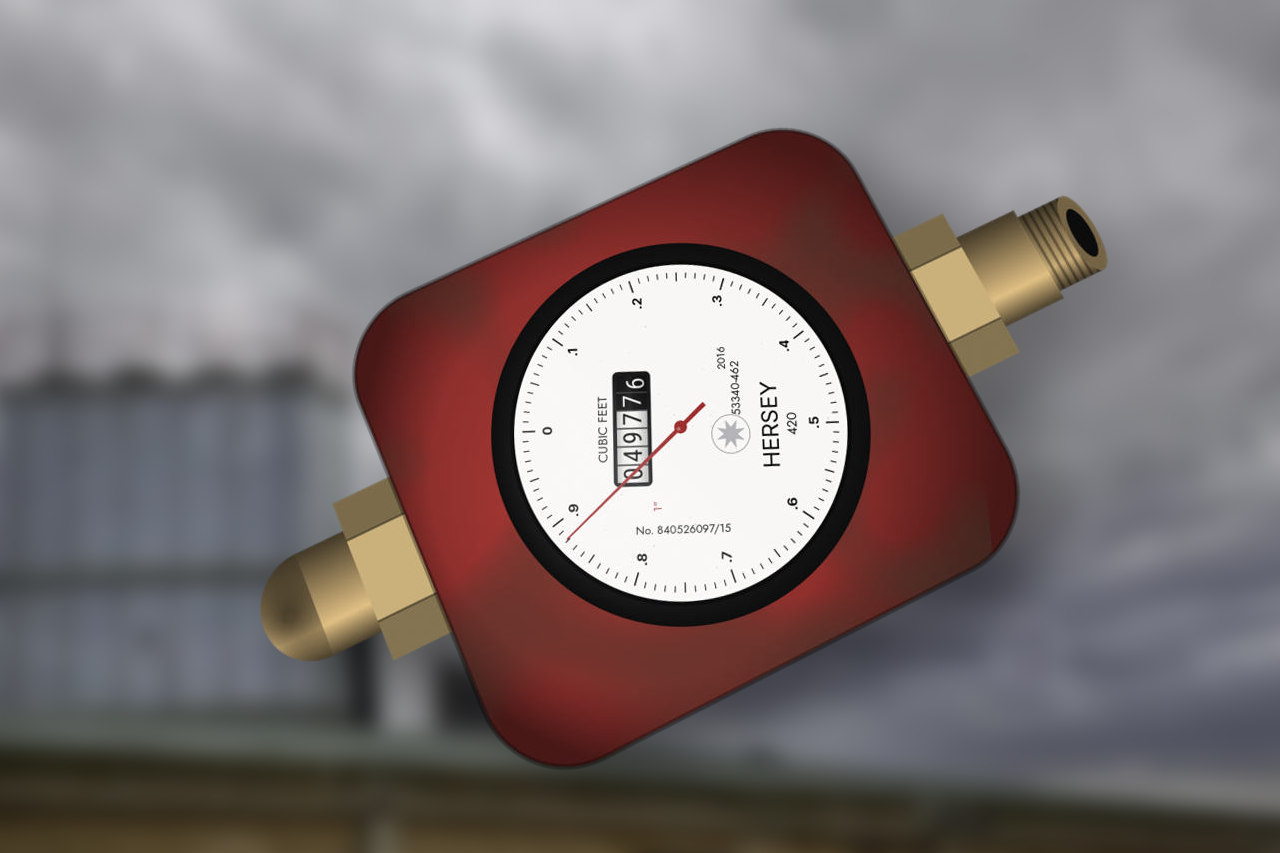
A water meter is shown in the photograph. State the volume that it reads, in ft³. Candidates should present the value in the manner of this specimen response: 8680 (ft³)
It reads 49775.88 (ft³)
